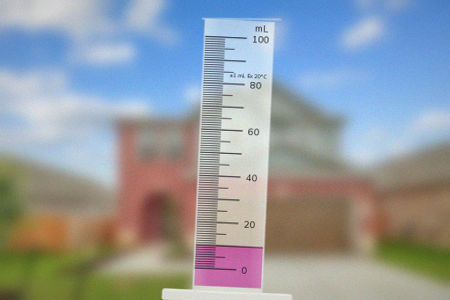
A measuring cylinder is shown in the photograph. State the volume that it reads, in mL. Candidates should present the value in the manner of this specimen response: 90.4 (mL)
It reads 10 (mL)
